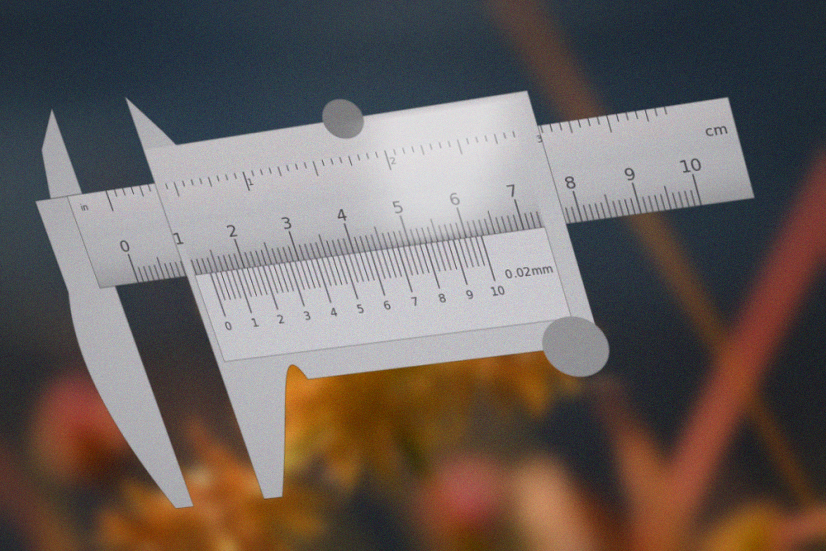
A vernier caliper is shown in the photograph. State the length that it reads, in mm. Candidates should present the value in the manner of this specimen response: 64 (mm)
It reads 13.6 (mm)
